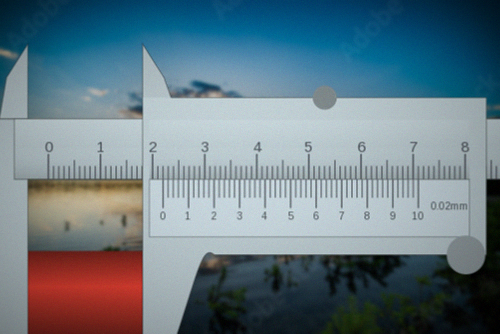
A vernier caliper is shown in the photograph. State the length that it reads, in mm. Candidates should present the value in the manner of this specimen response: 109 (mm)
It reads 22.0 (mm)
